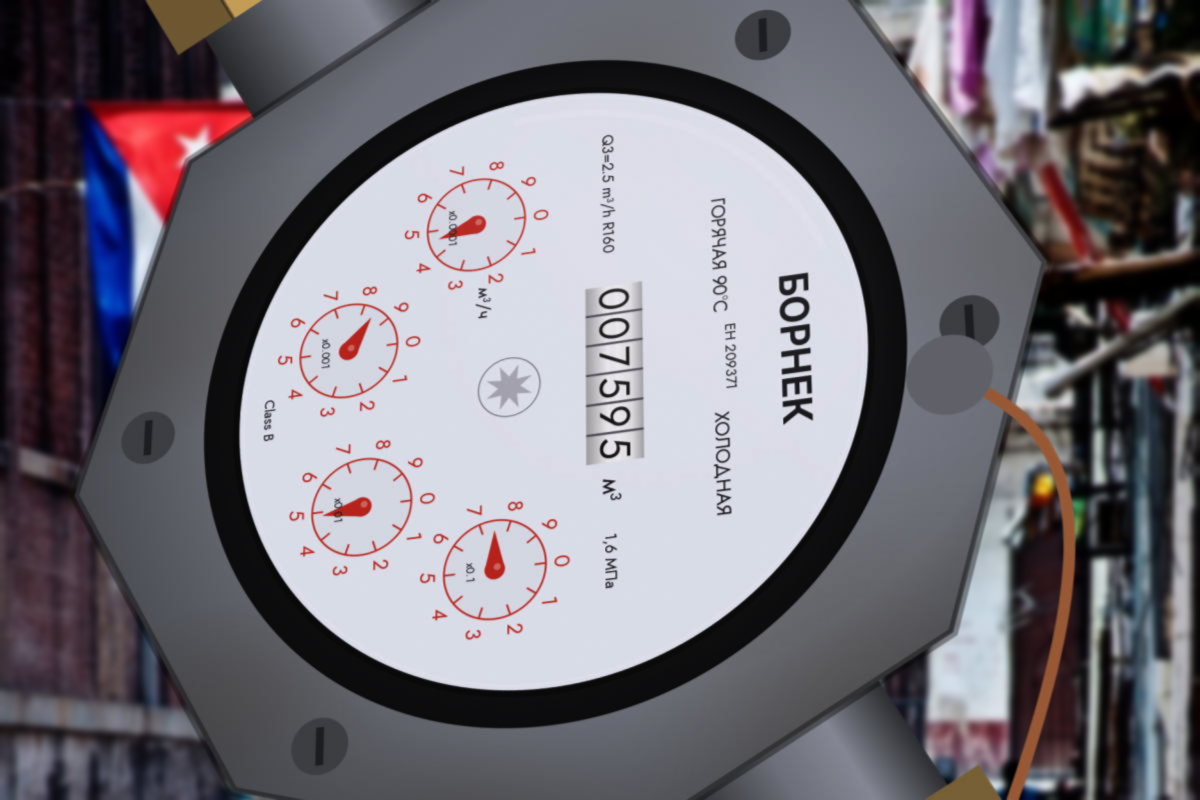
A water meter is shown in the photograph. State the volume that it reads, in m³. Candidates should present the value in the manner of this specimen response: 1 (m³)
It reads 7595.7484 (m³)
